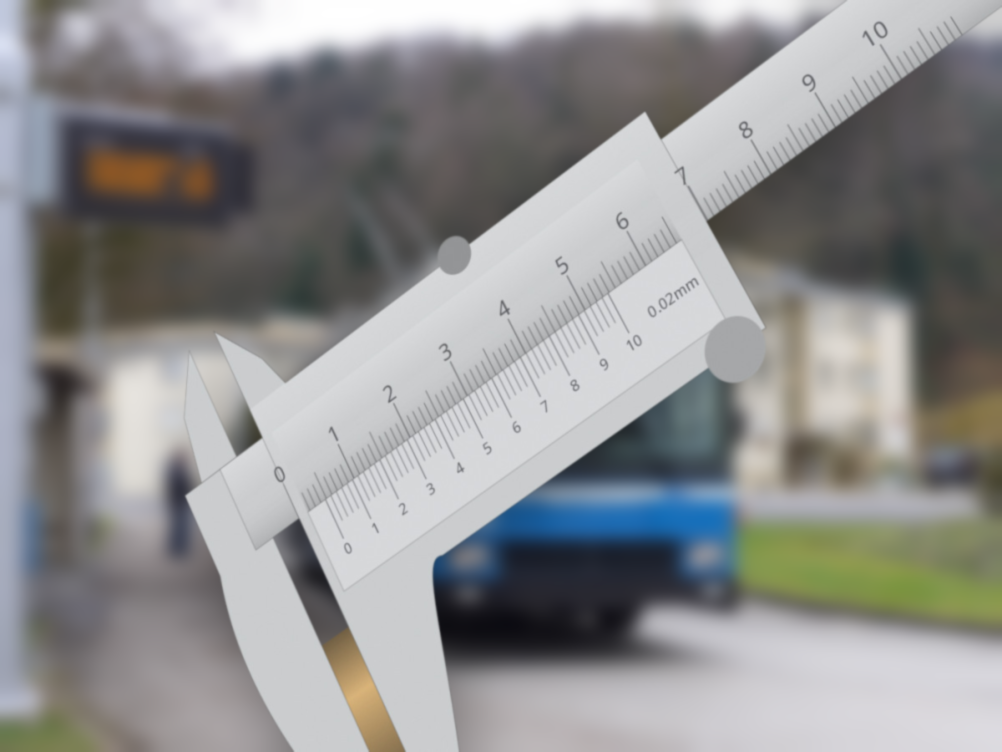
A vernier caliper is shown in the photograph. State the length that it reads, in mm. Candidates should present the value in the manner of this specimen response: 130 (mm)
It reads 4.8 (mm)
